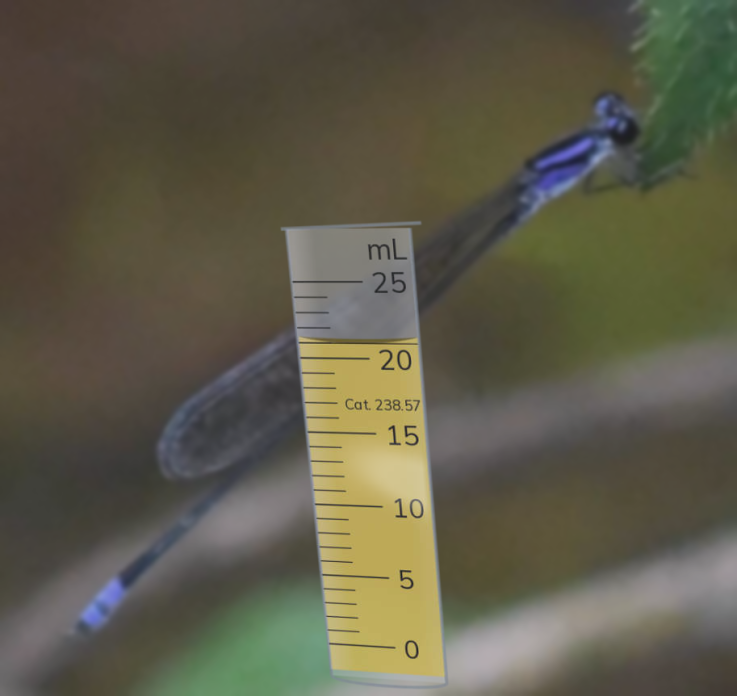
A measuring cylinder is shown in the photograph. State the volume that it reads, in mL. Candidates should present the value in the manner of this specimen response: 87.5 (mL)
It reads 21 (mL)
